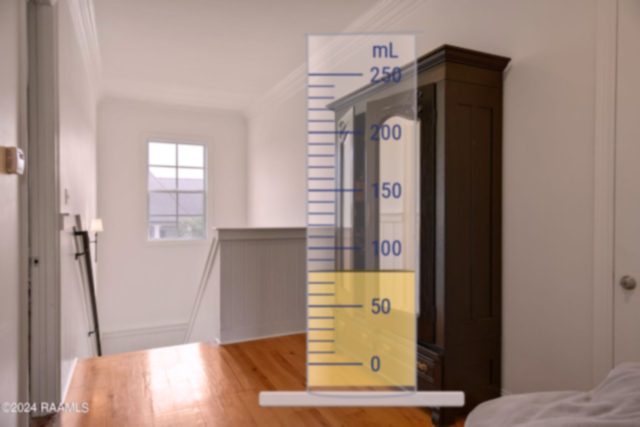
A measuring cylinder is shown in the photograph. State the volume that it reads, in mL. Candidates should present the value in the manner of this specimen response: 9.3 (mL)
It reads 80 (mL)
